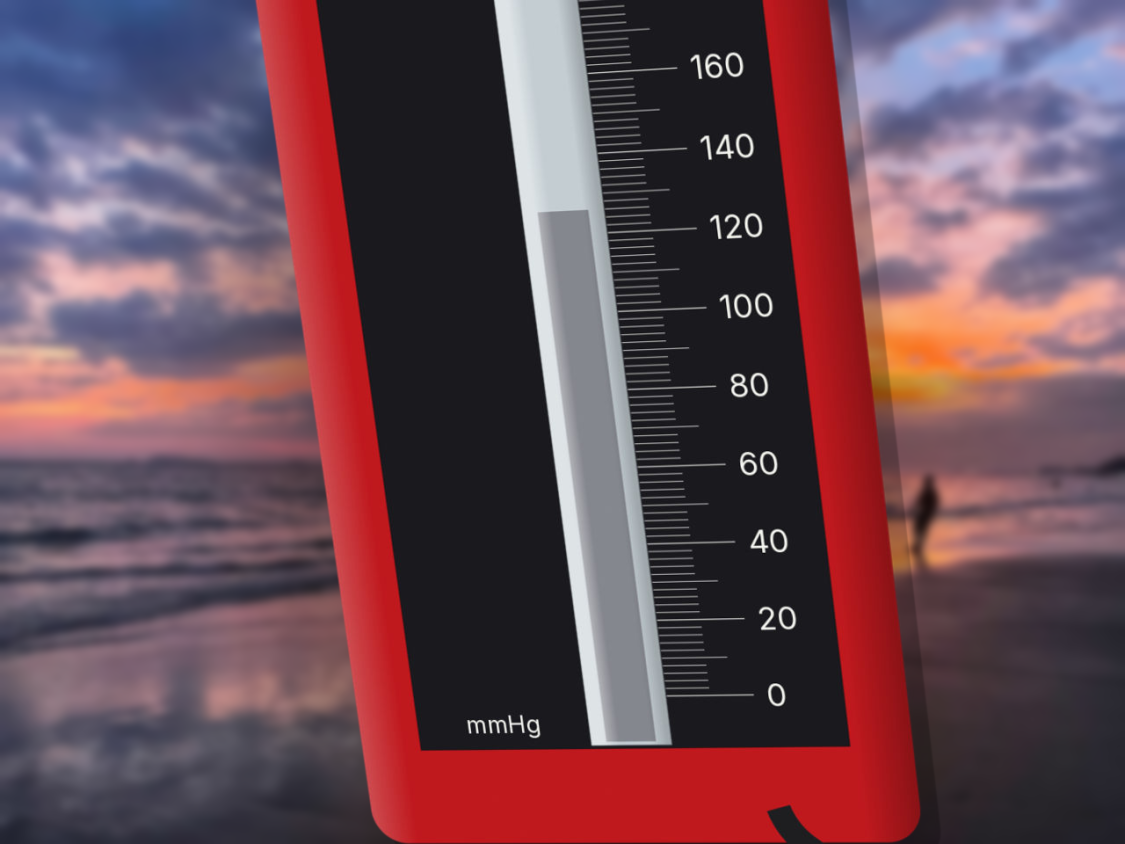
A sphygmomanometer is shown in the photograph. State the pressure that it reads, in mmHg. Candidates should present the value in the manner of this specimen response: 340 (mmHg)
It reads 126 (mmHg)
